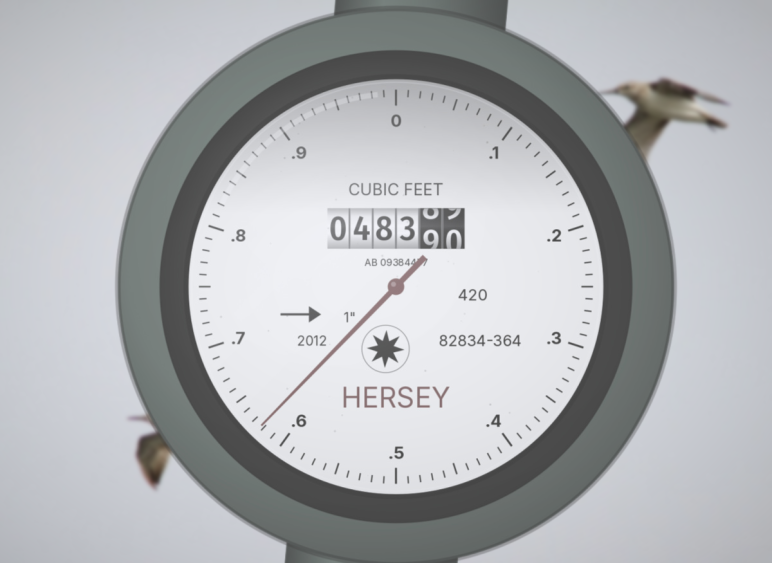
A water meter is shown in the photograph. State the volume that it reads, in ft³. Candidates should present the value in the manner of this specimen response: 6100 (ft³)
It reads 48389.62 (ft³)
